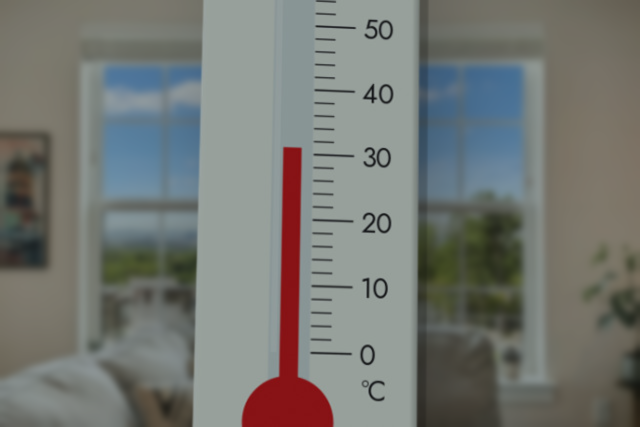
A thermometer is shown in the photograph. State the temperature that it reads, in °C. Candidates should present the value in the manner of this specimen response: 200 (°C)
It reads 31 (°C)
